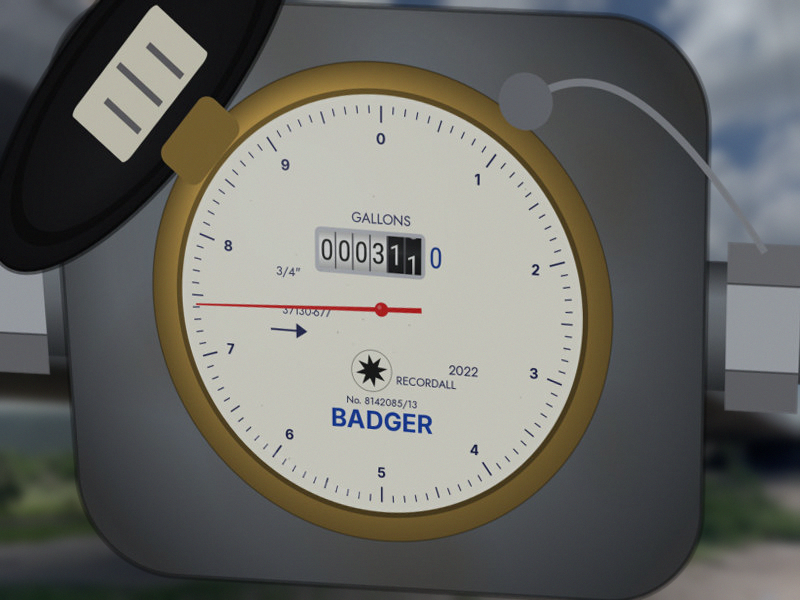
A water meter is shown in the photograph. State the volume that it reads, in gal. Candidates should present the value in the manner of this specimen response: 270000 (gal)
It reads 3107.4 (gal)
